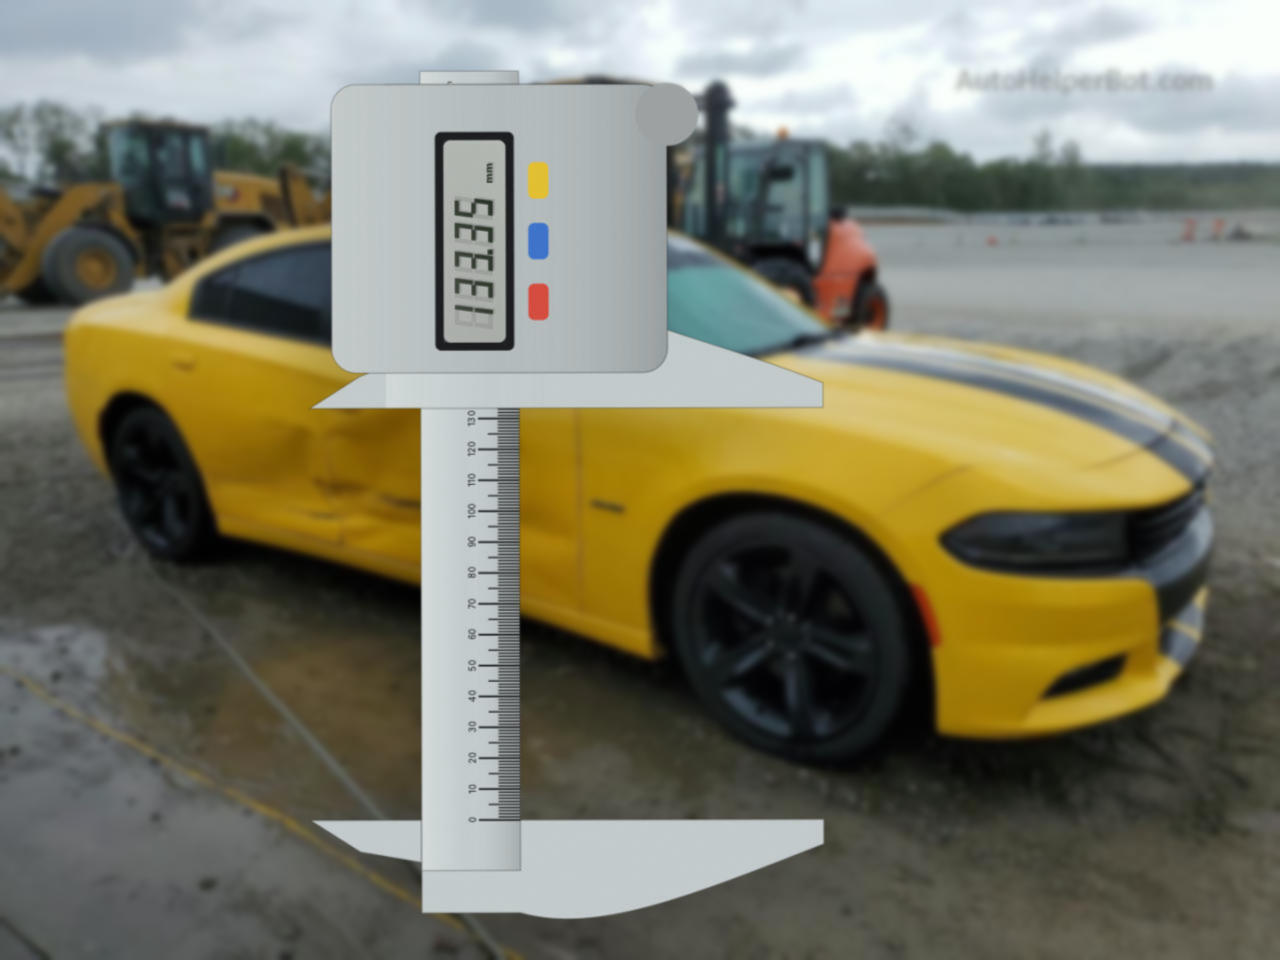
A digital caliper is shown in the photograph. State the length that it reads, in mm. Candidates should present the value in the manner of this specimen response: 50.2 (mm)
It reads 133.35 (mm)
